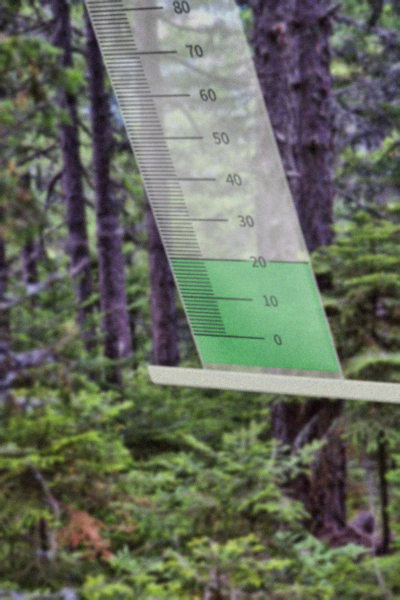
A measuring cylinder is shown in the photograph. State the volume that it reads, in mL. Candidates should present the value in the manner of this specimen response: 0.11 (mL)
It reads 20 (mL)
